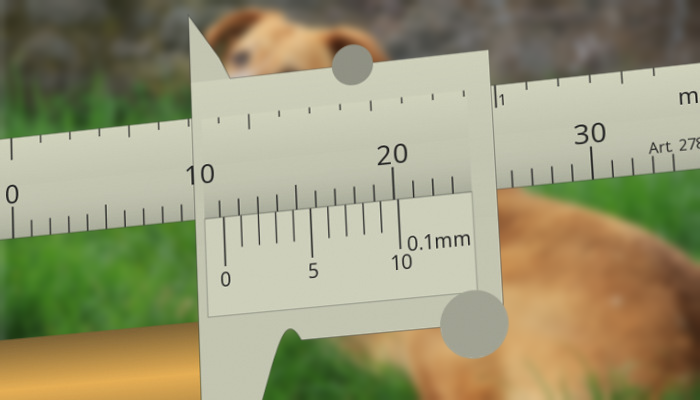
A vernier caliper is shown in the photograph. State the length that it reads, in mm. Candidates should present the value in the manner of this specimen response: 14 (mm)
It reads 11.2 (mm)
